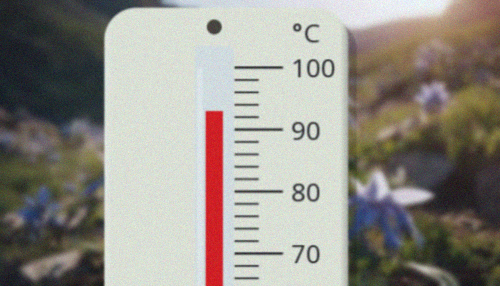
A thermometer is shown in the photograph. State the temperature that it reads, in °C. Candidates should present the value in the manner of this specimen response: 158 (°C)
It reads 93 (°C)
